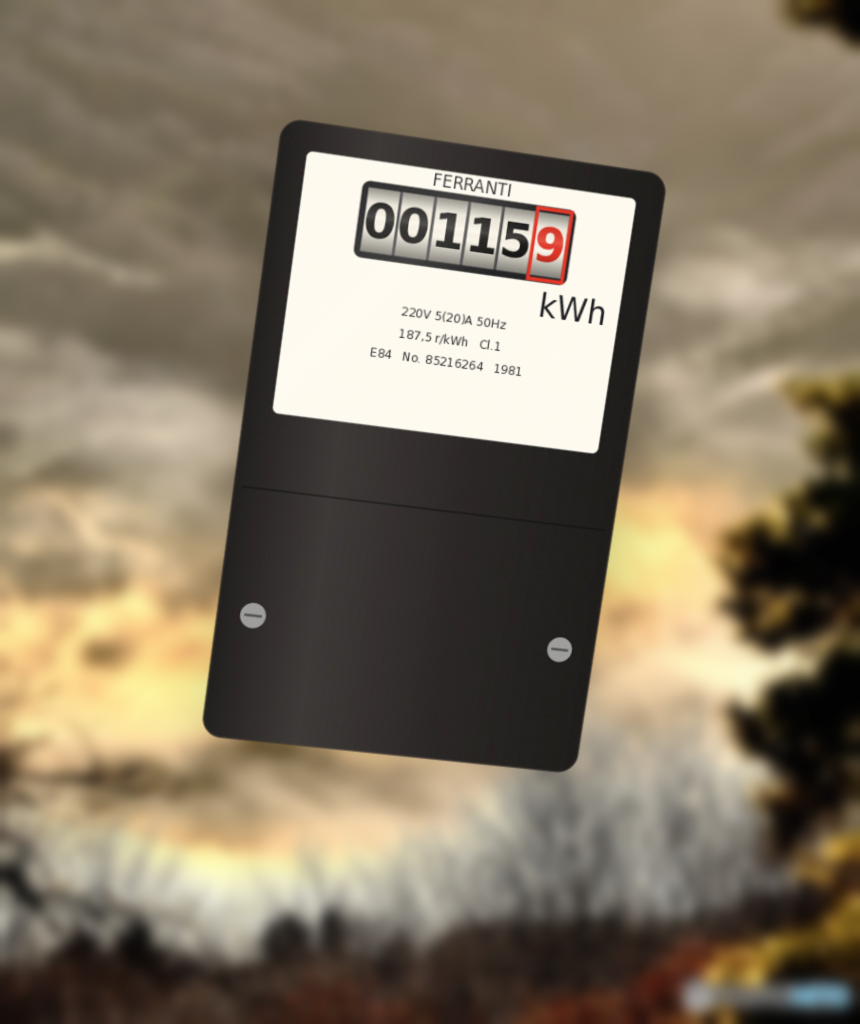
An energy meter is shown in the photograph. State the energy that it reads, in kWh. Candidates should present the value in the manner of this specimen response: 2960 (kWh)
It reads 115.9 (kWh)
